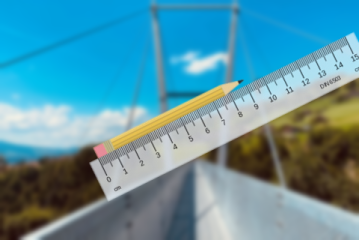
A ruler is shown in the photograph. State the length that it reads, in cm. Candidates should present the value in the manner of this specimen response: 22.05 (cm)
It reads 9 (cm)
